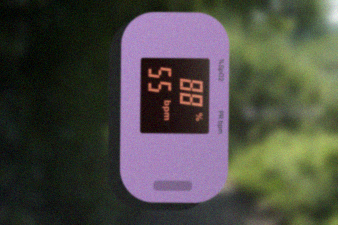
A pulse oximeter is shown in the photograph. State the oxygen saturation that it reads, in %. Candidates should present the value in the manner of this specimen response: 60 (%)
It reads 88 (%)
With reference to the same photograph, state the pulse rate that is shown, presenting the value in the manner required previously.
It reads 55 (bpm)
